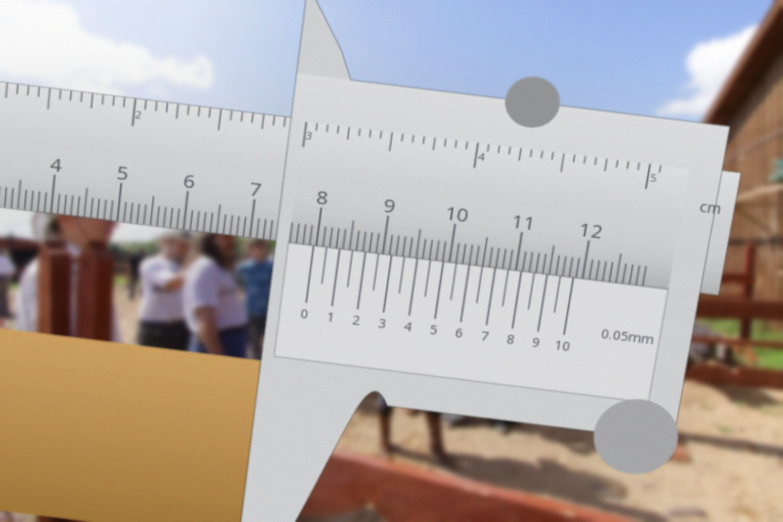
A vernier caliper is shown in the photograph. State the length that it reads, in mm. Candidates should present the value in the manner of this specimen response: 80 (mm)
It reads 79.6 (mm)
